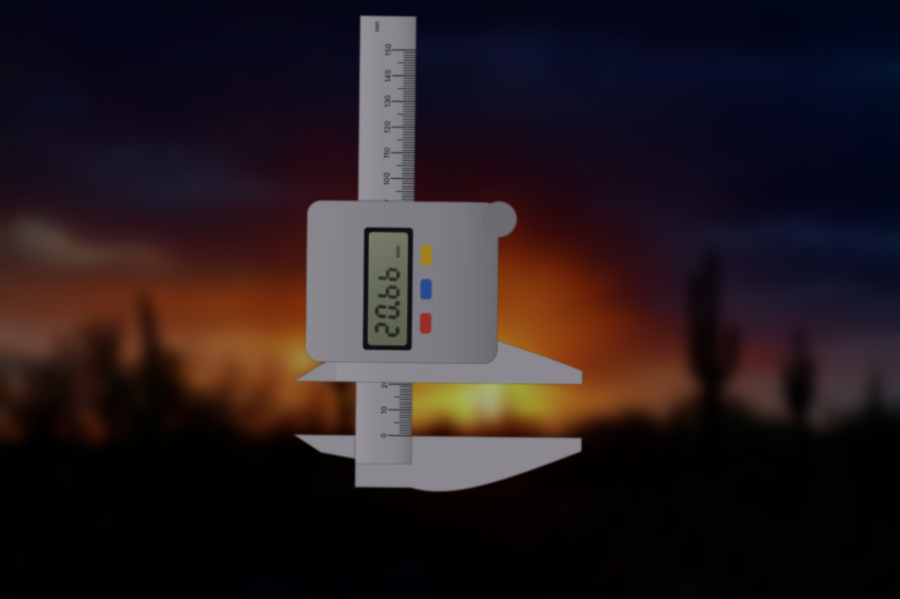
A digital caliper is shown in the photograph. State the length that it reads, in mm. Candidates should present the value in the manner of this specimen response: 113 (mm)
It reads 20.66 (mm)
